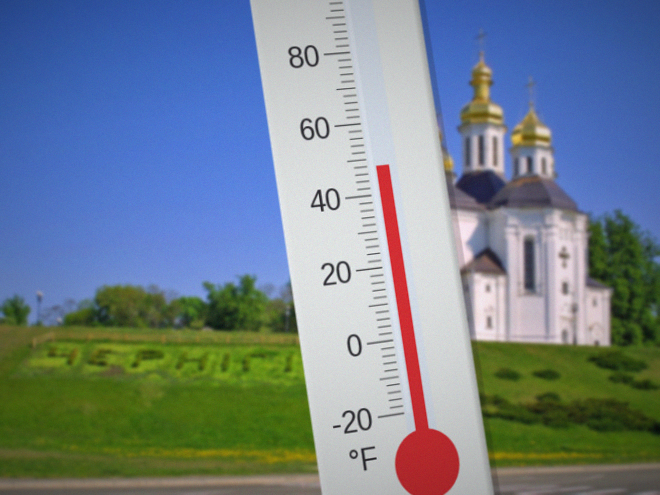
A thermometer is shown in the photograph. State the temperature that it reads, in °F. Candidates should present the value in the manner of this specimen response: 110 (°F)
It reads 48 (°F)
